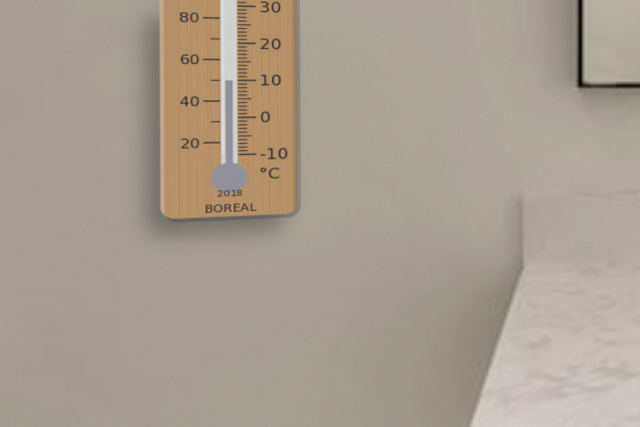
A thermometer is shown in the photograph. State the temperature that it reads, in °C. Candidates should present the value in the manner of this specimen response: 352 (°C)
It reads 10 (°C)
